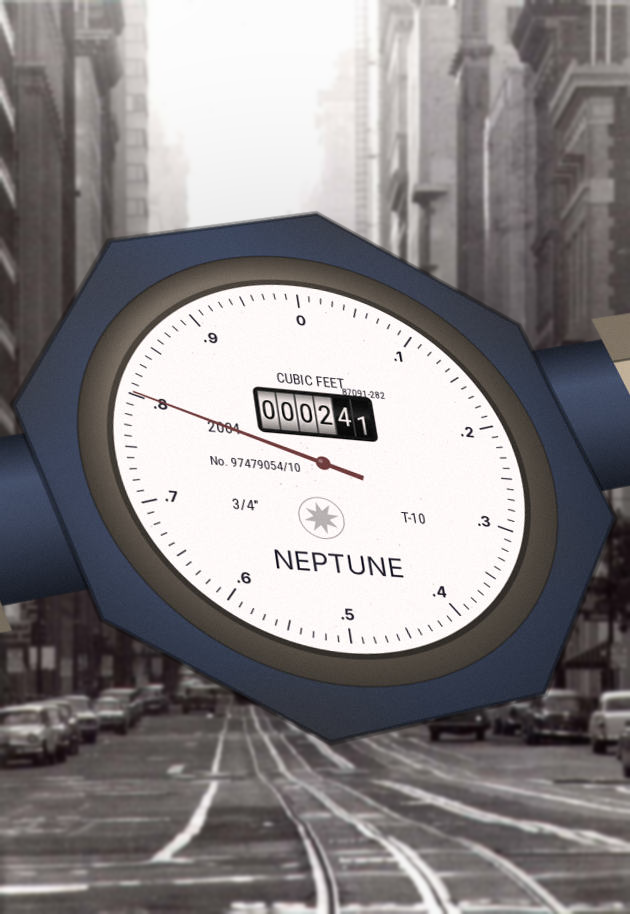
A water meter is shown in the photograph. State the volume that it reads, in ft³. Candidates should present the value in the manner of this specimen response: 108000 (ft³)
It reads 240.80 (ft³)
